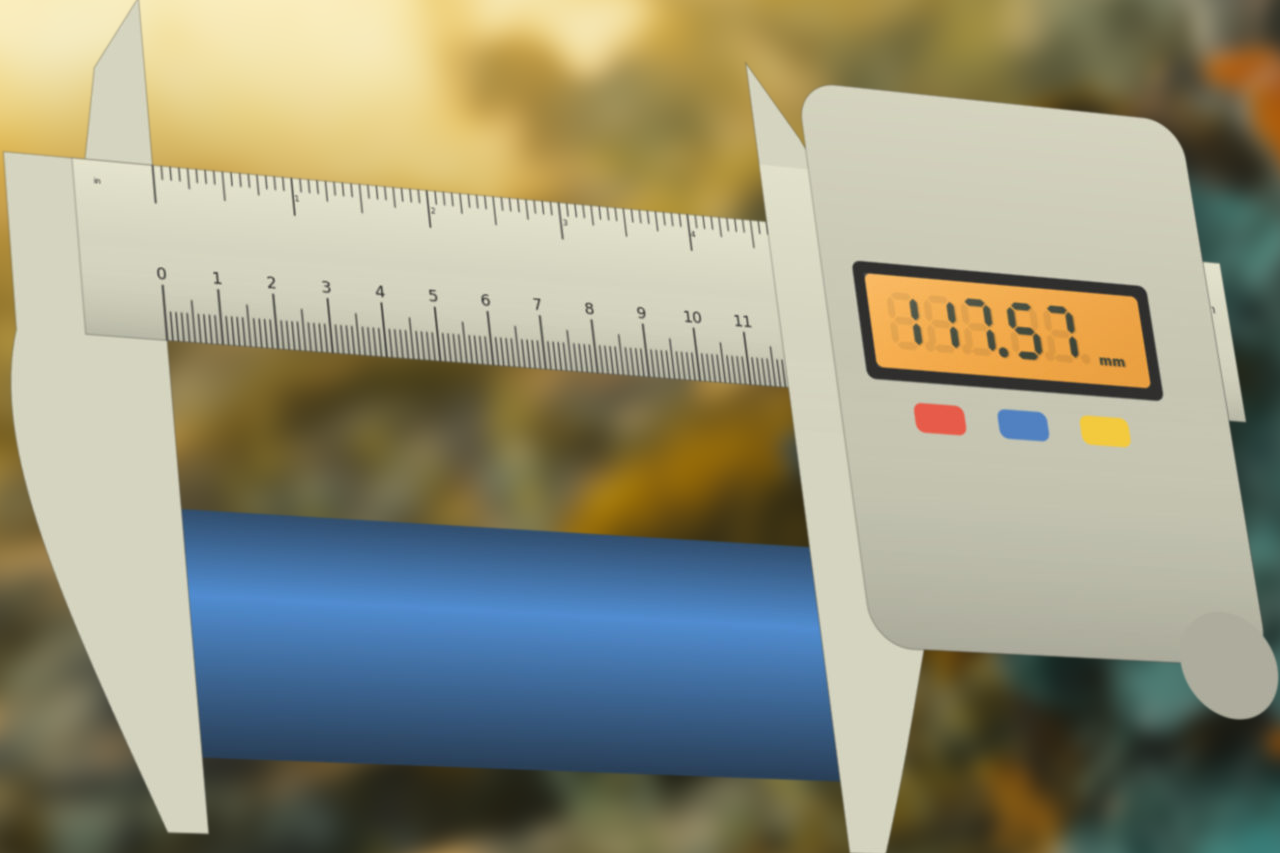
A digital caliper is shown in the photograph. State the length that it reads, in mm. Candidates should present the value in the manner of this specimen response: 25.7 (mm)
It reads 117.57 (mm)
